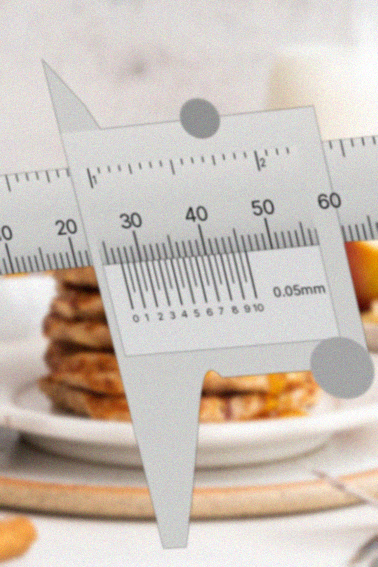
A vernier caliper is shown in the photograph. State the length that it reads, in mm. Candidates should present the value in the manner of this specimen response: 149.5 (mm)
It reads 27.0 (mm)
